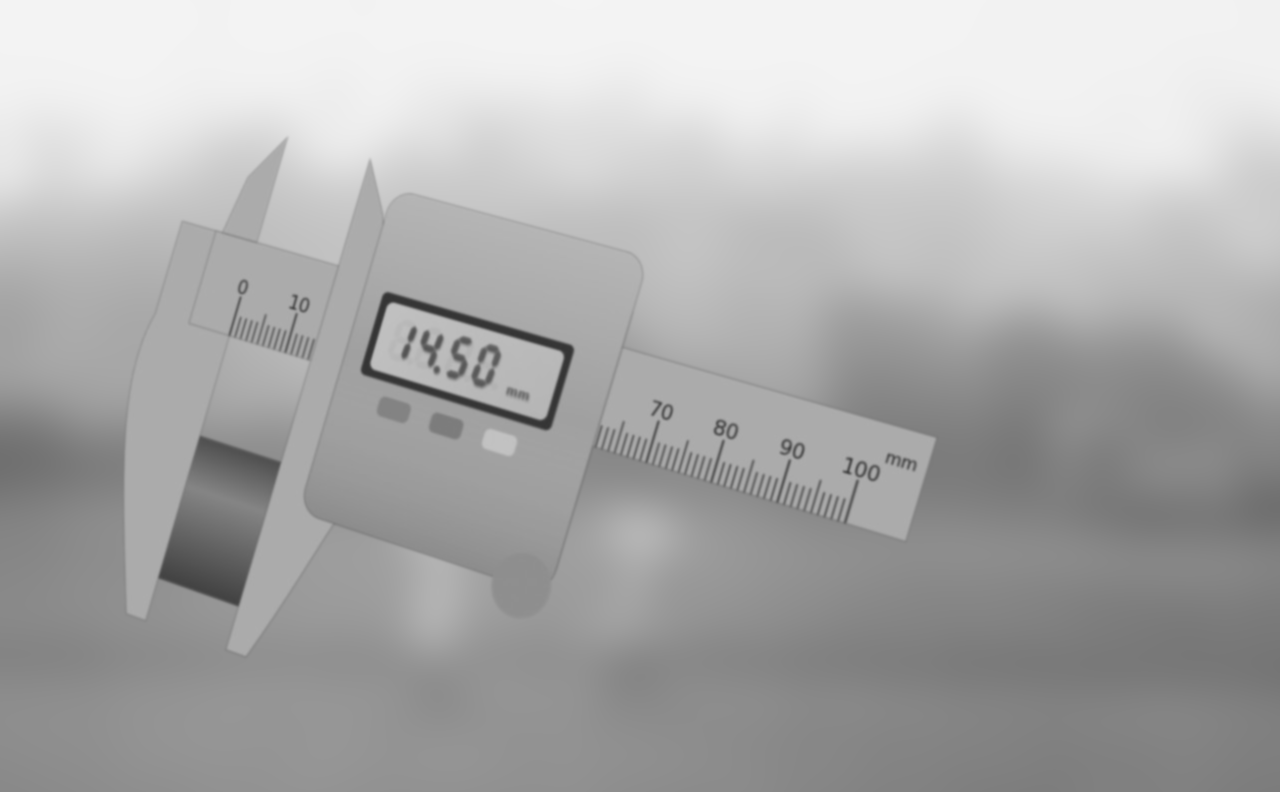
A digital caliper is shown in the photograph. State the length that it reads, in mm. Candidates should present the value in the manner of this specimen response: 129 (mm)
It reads 14.50 (mm)
